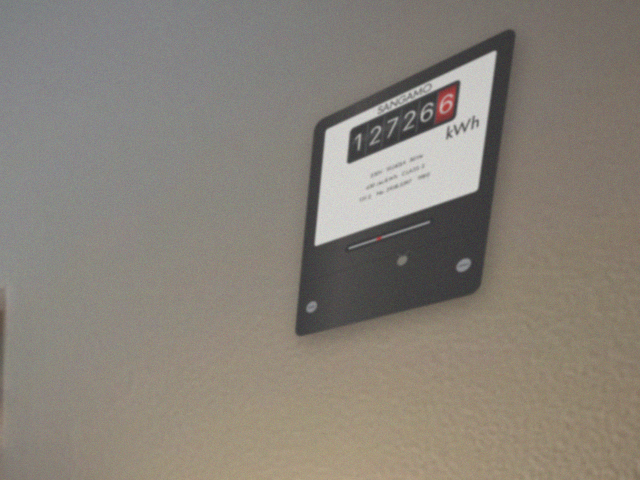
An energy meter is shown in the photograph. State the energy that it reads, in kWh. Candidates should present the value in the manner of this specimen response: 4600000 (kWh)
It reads 12726.6 (kWh)
